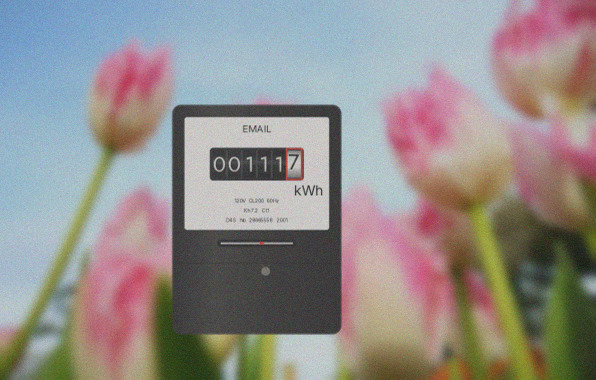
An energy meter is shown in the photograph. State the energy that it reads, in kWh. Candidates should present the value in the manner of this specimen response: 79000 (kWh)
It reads 111.7 (kWh)
